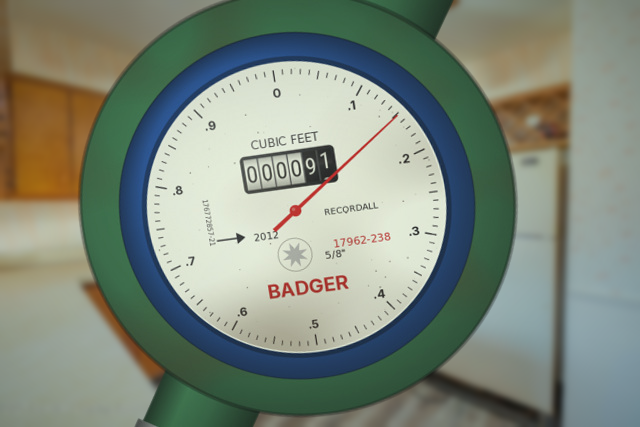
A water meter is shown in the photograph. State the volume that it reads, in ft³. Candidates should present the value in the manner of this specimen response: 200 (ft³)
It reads 91.15 (ft³)
